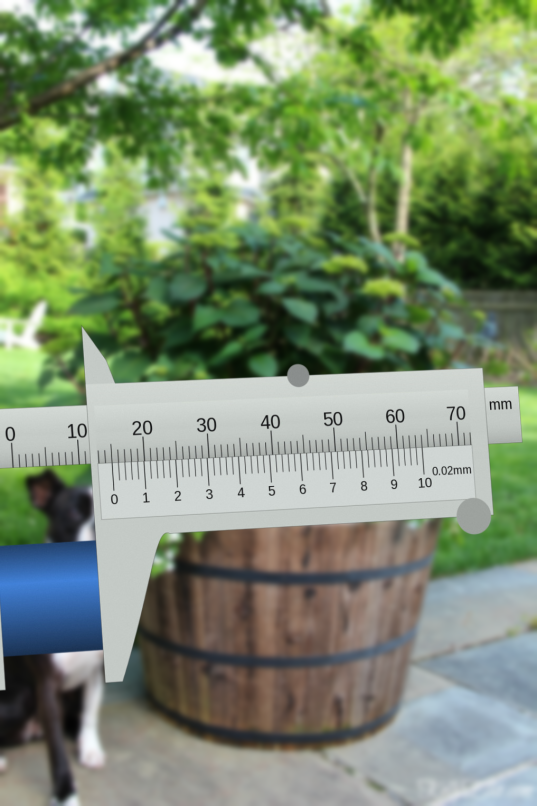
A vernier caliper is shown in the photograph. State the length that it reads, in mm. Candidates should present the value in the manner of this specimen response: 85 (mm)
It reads 15.0 (mm)
